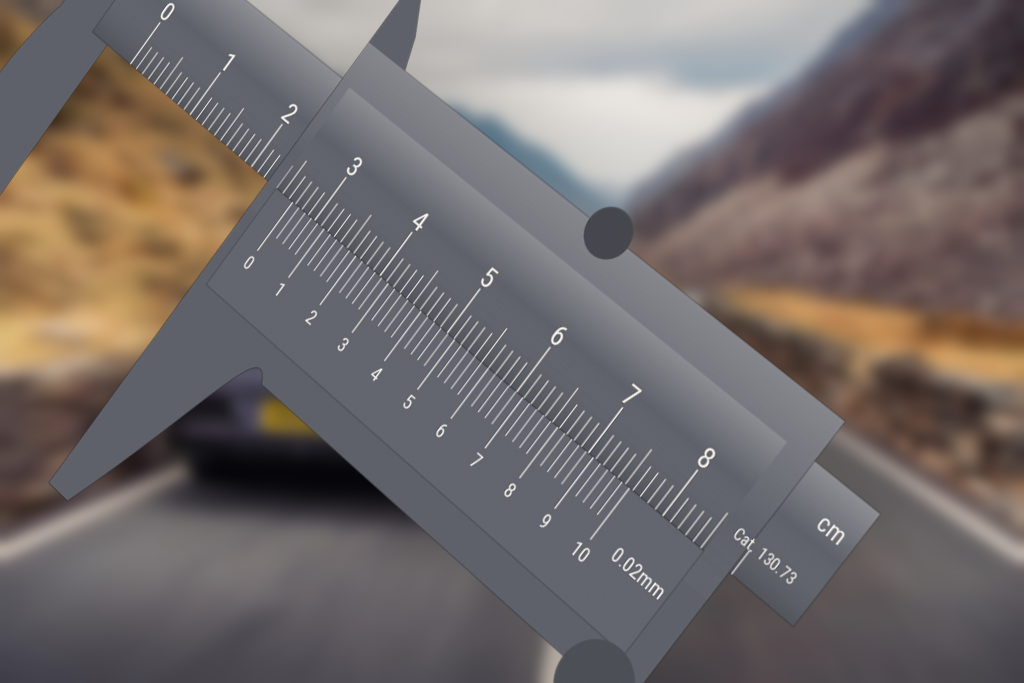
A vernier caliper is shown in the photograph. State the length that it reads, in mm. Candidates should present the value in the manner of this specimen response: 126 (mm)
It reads 26.6 (mm)
